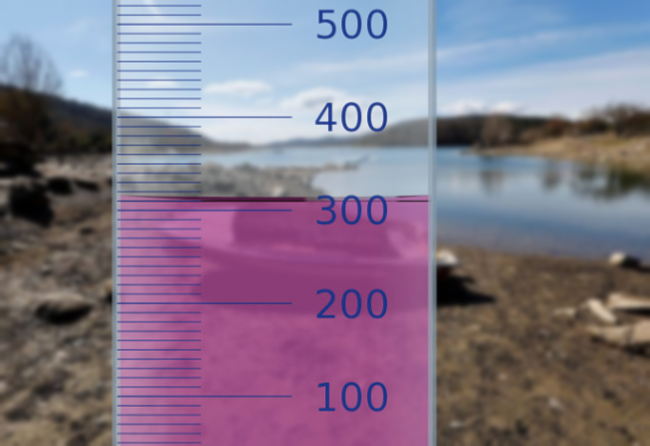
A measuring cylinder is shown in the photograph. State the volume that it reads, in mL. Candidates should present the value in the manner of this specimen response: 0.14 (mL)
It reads 310 (mL)
